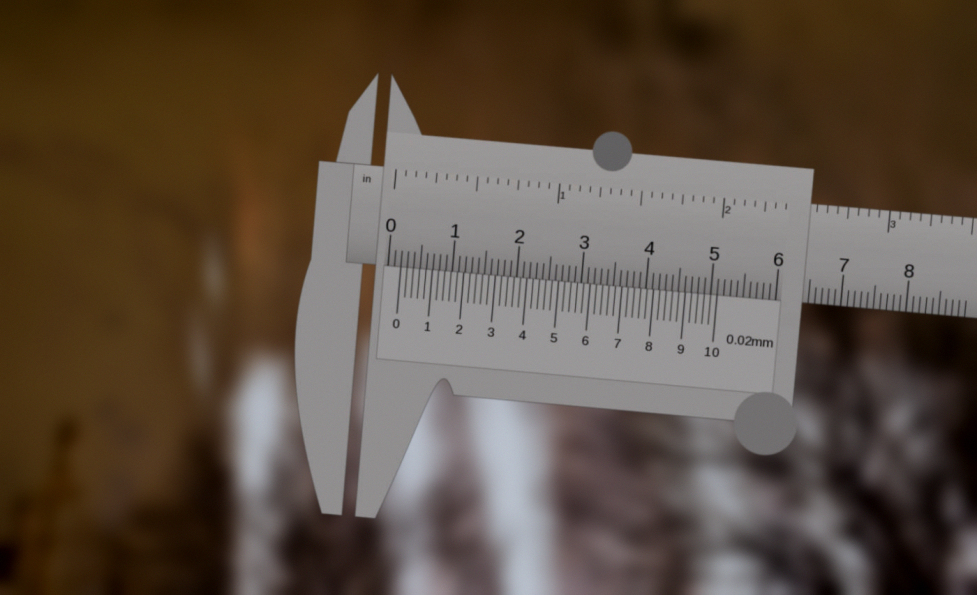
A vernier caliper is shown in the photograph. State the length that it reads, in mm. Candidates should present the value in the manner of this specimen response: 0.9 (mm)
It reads 2.0 (mm)
